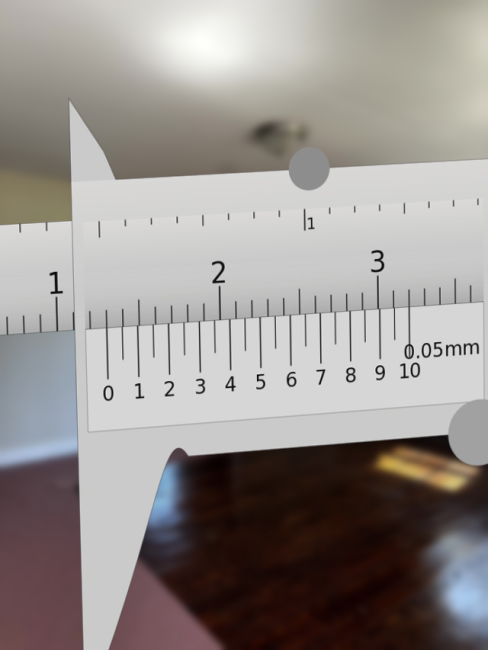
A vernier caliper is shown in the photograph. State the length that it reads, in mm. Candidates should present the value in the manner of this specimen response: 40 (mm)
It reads 13.0 (mm)
